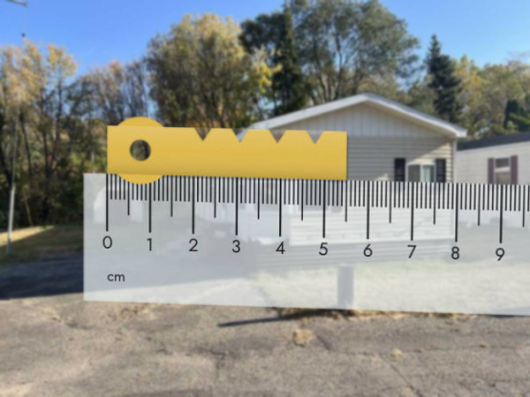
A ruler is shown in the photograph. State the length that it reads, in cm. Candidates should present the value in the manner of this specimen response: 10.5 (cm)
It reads 5.5 (cm)
